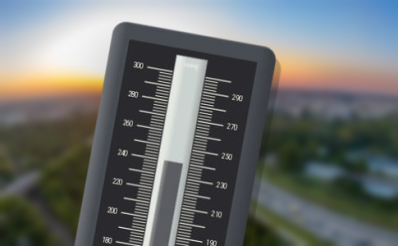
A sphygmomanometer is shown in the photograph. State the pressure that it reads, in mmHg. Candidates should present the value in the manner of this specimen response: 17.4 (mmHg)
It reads 240 (mmHg)
